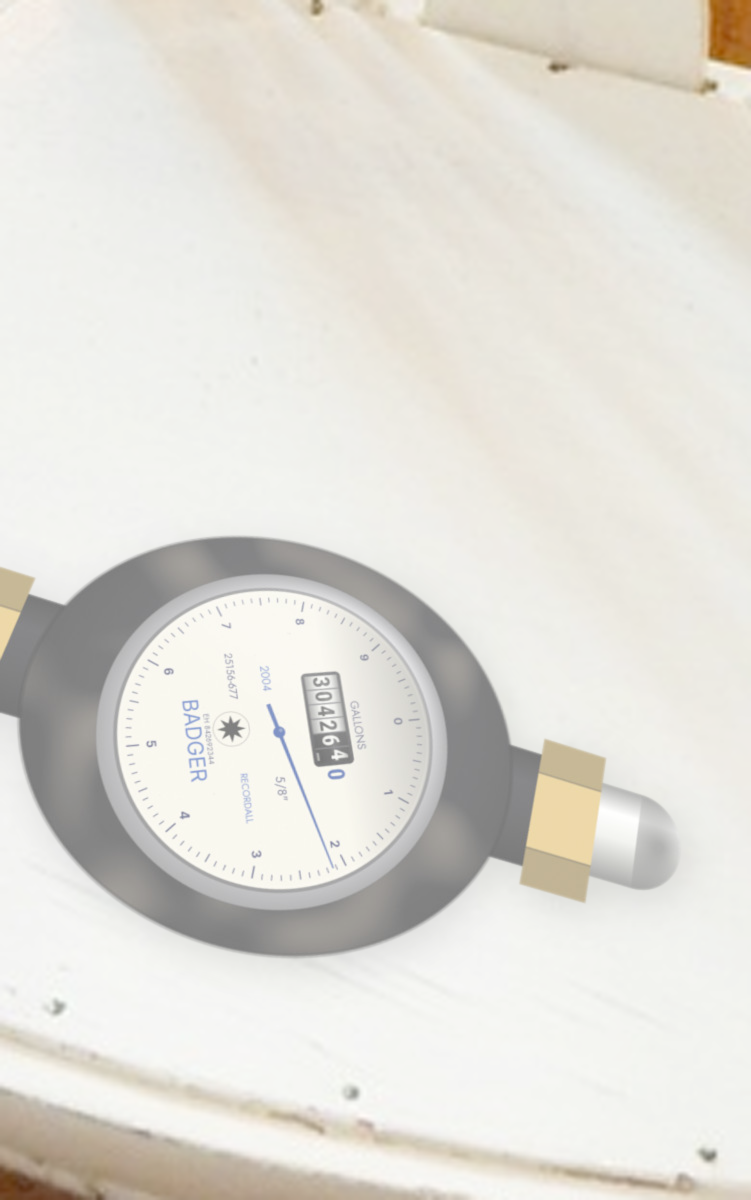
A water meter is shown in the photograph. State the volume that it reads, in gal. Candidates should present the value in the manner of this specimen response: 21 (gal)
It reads 3042642.1 (gal)
